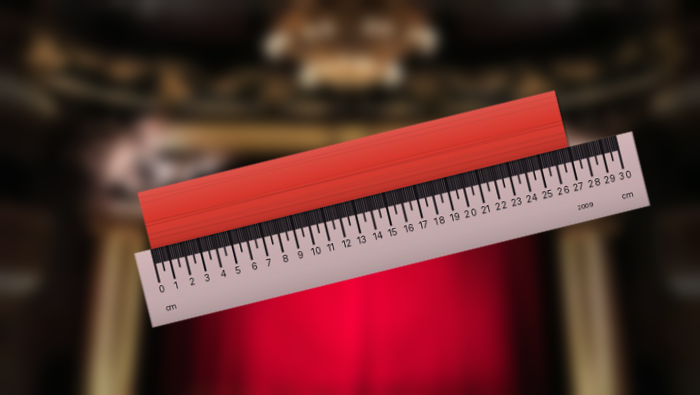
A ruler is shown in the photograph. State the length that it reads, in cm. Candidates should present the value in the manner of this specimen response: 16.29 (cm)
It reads 27 (cm)
